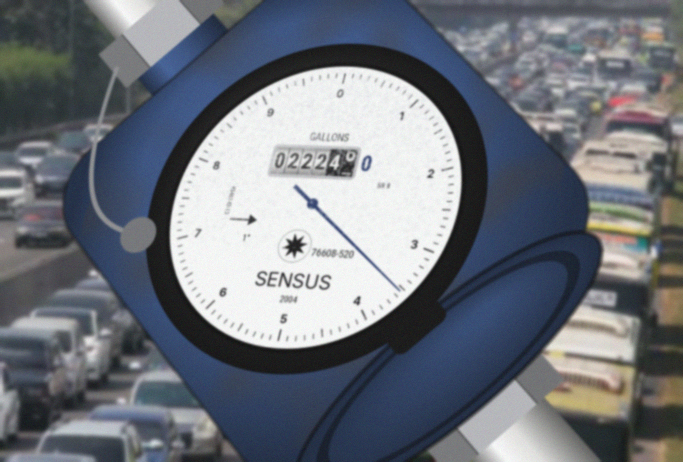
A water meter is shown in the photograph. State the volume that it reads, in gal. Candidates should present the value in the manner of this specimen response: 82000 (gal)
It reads 222463.5 (gal)
